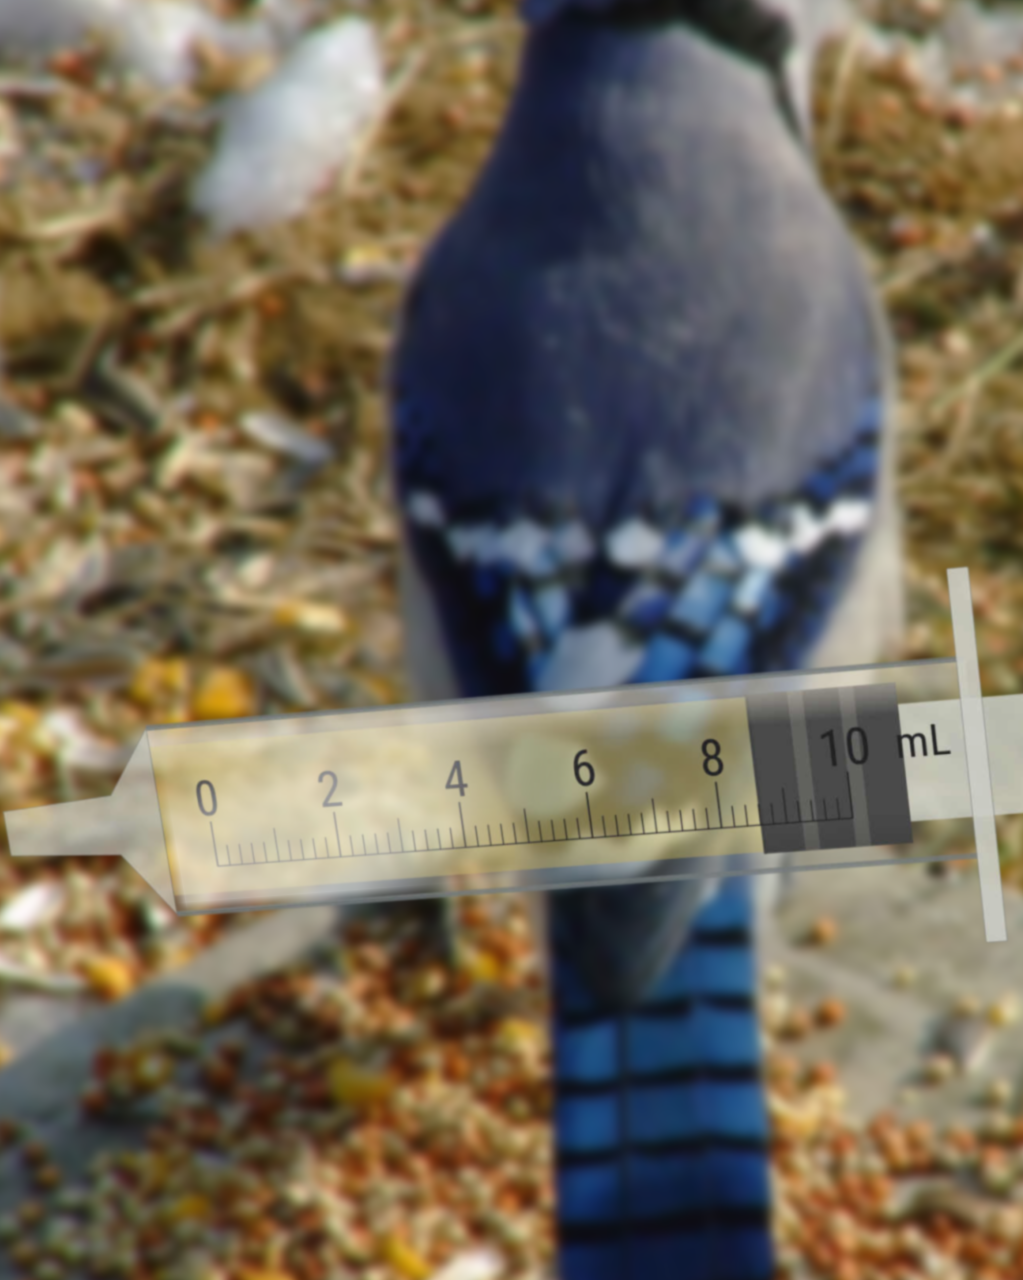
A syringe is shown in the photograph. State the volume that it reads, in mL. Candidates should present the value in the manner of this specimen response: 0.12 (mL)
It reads 8.6 (mL)
